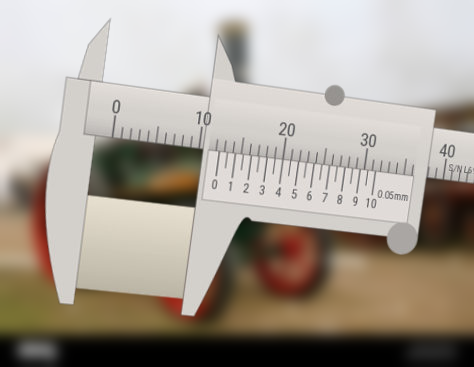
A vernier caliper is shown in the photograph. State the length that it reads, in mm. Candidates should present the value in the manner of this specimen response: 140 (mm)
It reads 12.4 (mm)
